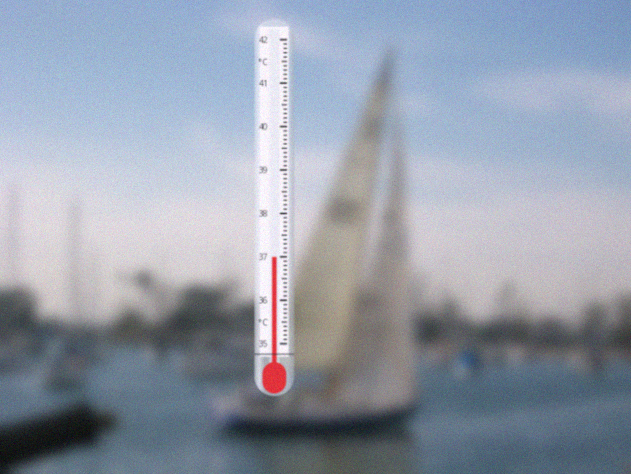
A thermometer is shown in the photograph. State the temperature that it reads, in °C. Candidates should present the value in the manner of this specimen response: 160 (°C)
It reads 37 (°C)
